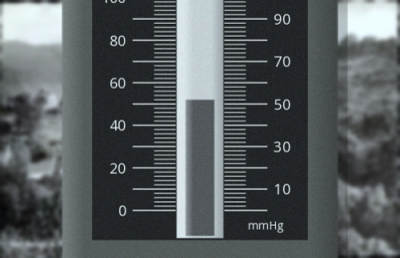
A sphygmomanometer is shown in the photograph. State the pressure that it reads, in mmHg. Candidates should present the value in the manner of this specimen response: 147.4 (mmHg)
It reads 52 (mmHg)
